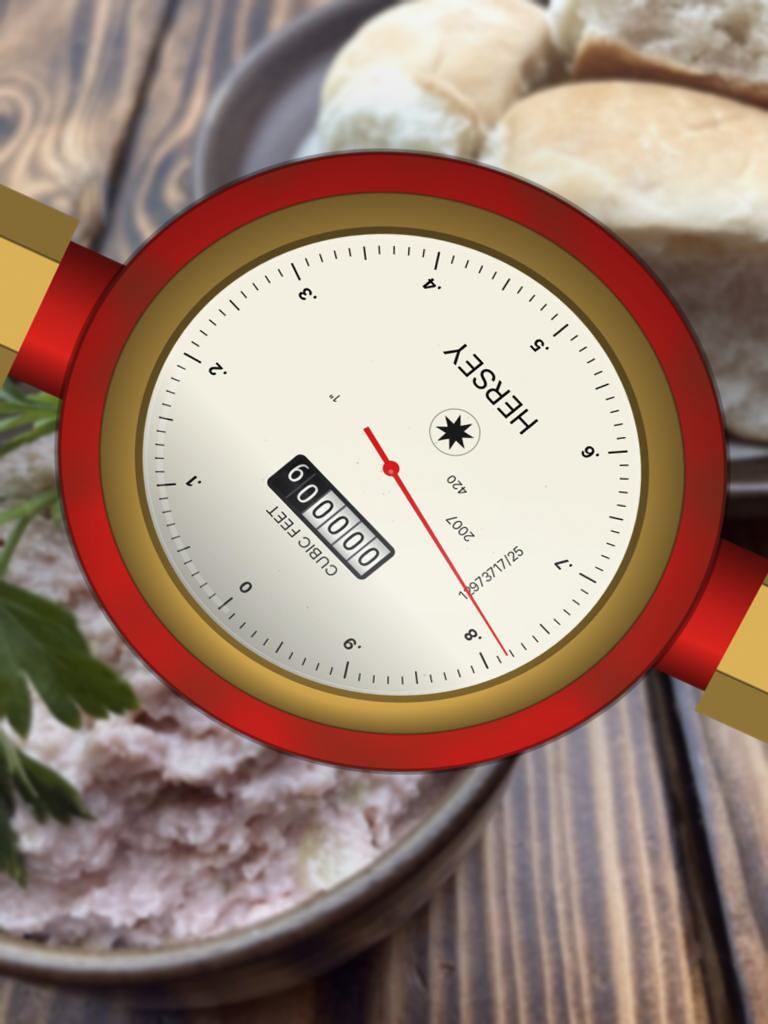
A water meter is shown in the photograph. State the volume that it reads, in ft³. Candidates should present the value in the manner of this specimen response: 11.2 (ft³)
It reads 8.78 (ft³)
